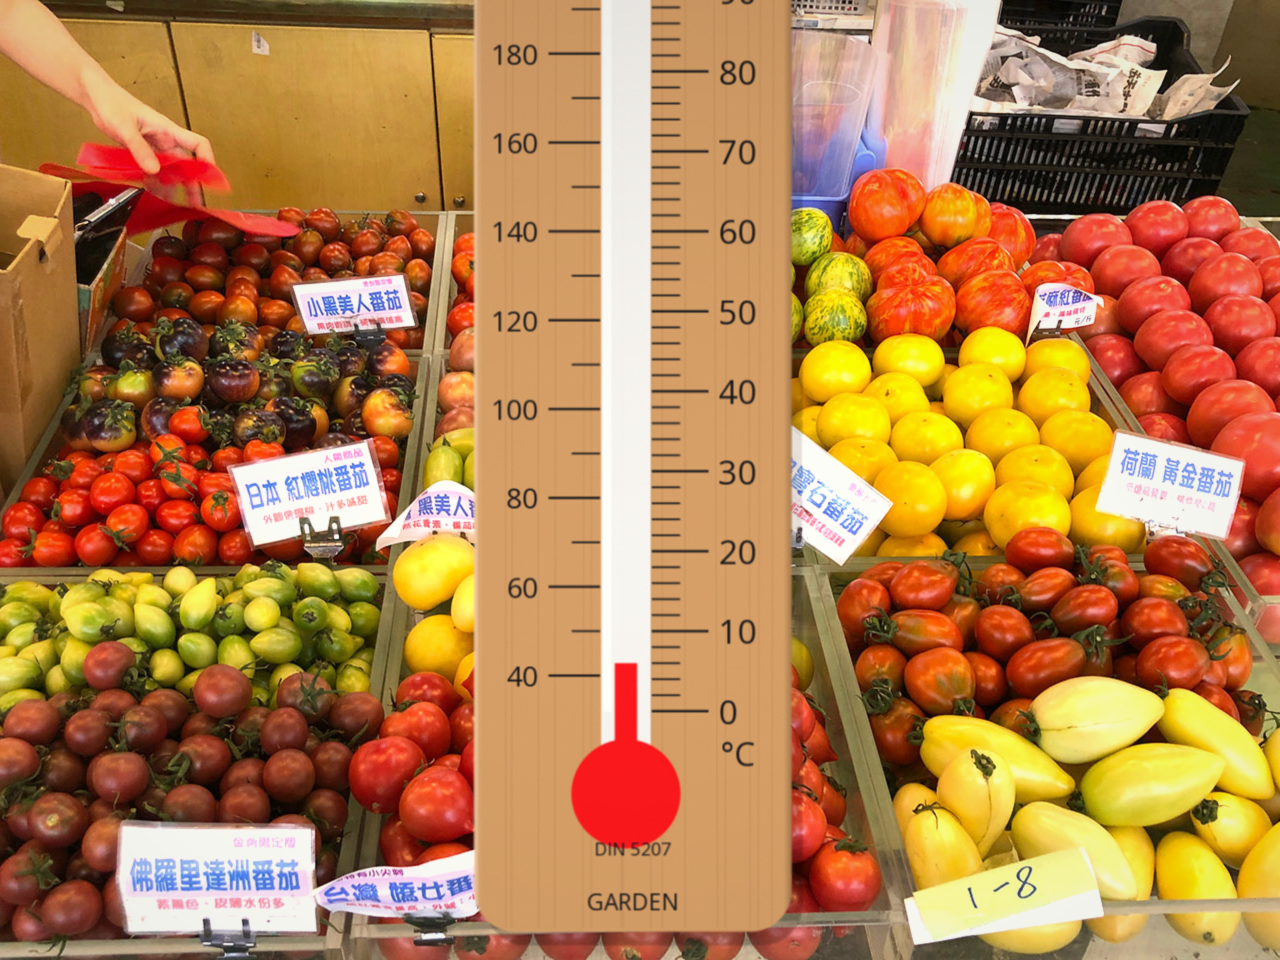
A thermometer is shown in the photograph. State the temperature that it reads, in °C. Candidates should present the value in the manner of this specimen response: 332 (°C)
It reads 6 (°C)
